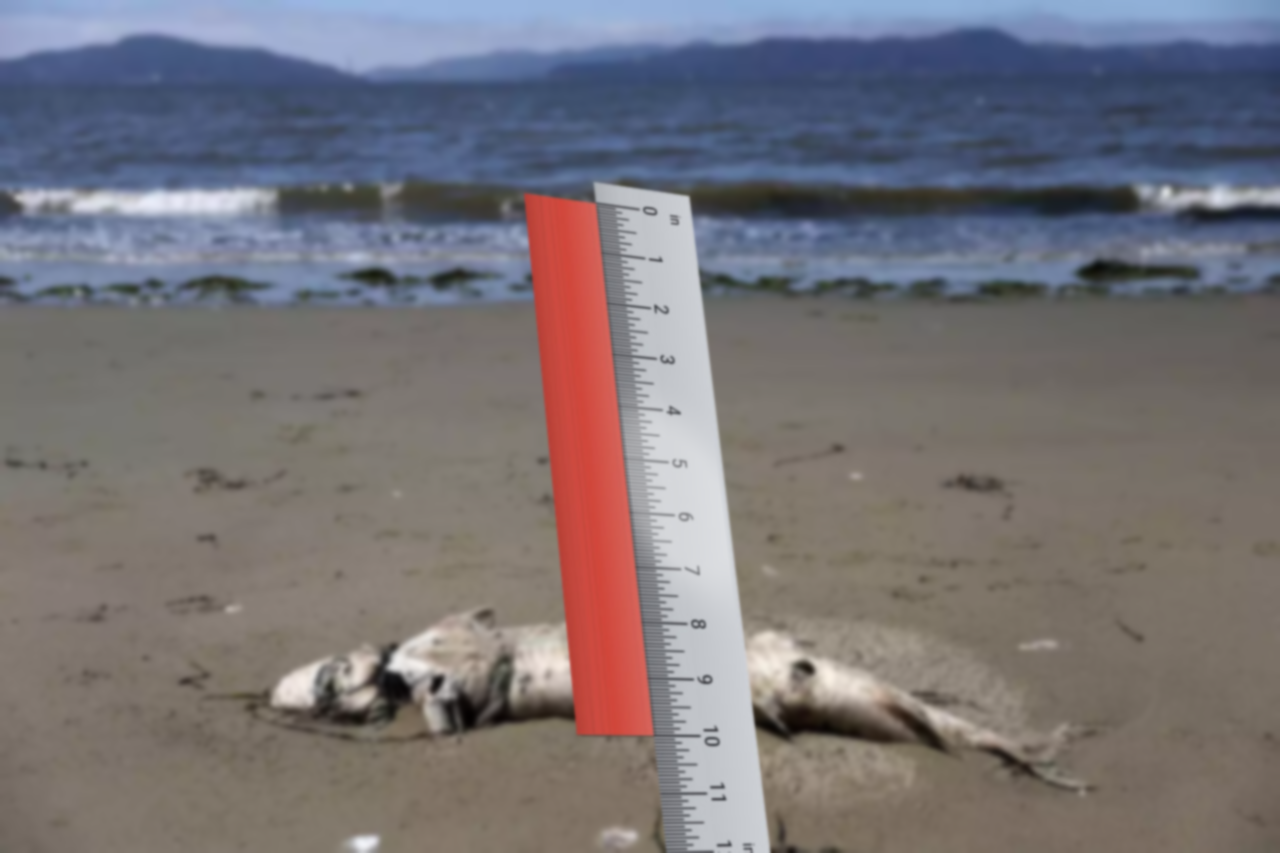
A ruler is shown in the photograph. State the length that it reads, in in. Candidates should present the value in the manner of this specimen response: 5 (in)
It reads 10 (in)
